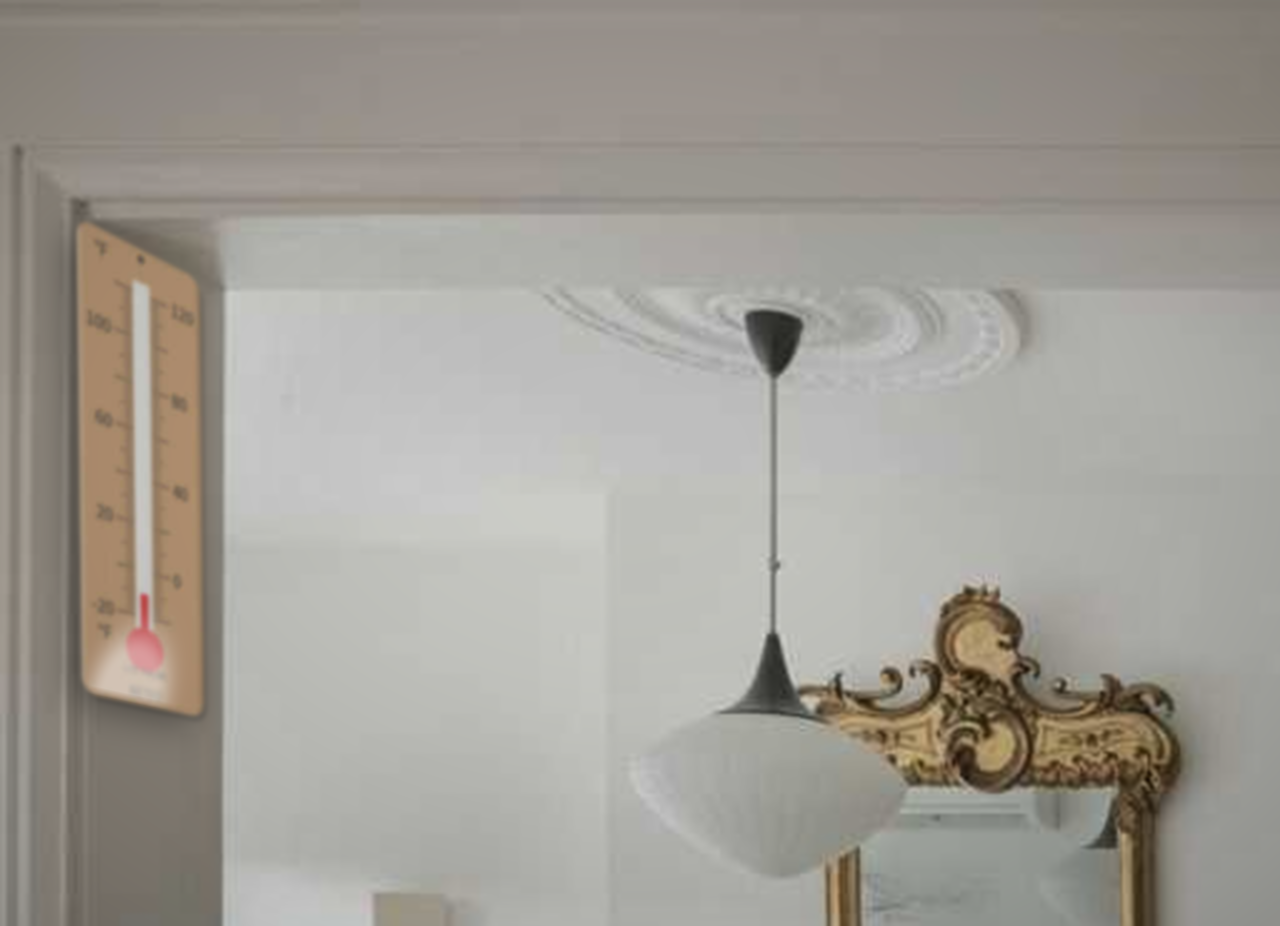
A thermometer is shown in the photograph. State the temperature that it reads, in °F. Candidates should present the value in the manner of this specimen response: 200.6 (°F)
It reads -10 (°F)
